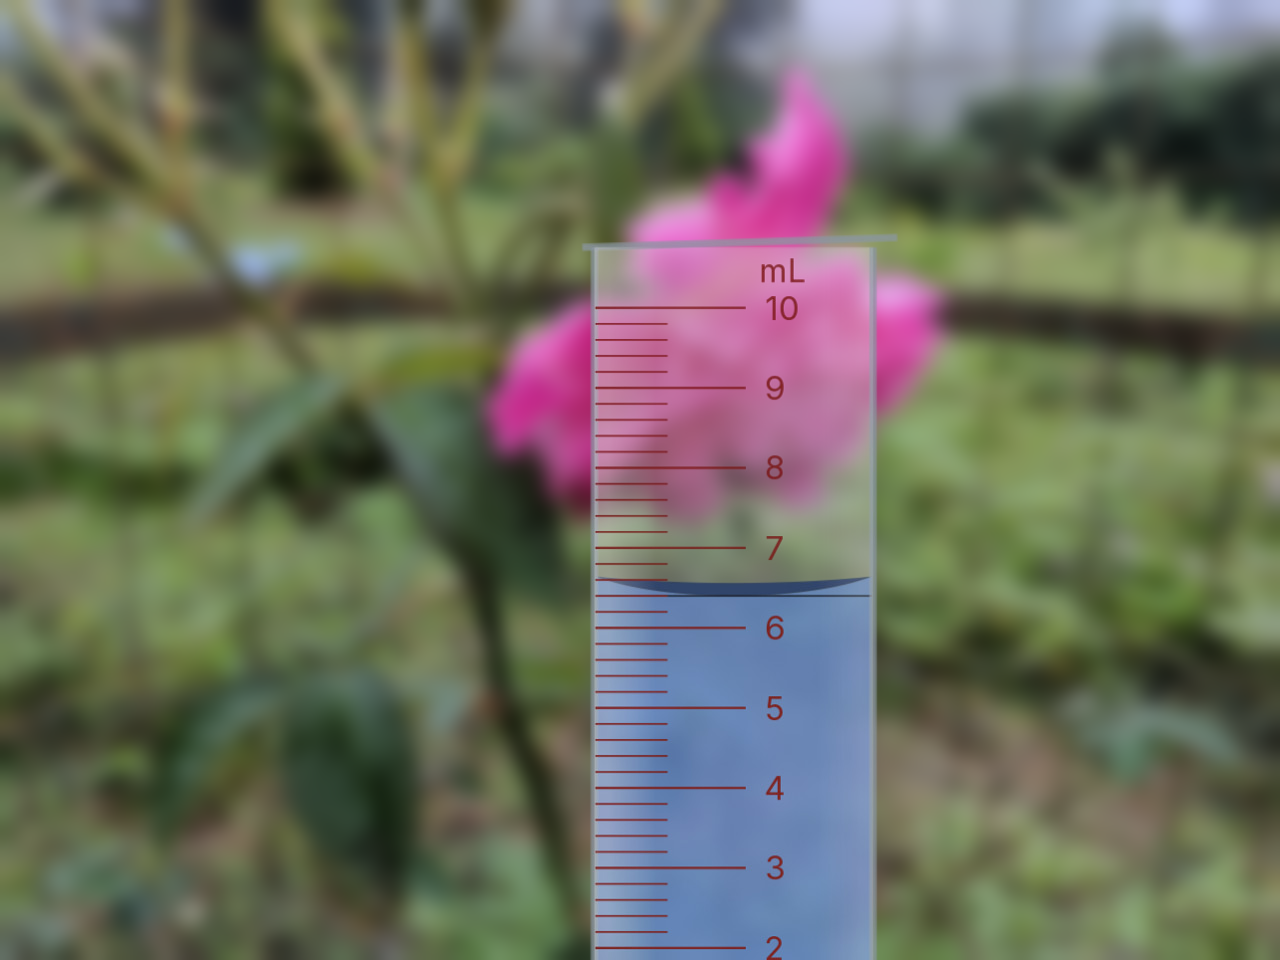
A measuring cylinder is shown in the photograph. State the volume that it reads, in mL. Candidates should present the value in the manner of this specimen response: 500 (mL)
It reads 6.4 (mL)
